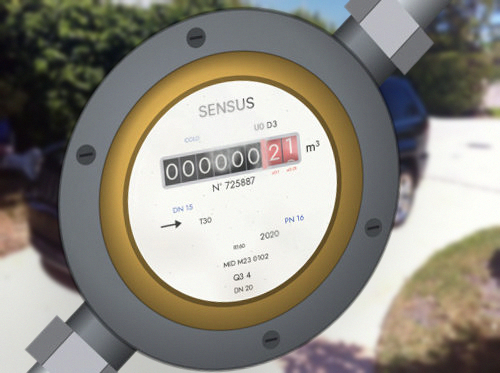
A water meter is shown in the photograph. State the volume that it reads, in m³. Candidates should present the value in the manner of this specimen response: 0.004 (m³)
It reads 0.21 (m³)
